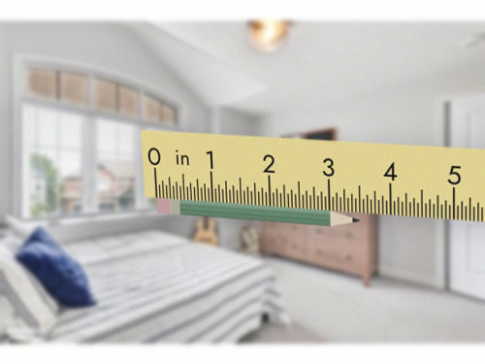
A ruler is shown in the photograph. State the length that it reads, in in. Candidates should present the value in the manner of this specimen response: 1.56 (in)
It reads 3.5 (in)
